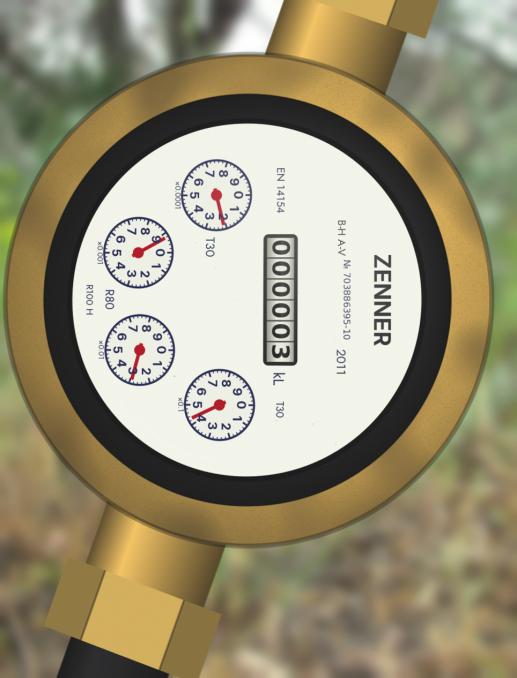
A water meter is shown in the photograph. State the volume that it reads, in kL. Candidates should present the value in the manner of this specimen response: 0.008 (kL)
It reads 3.4292 (kL)
